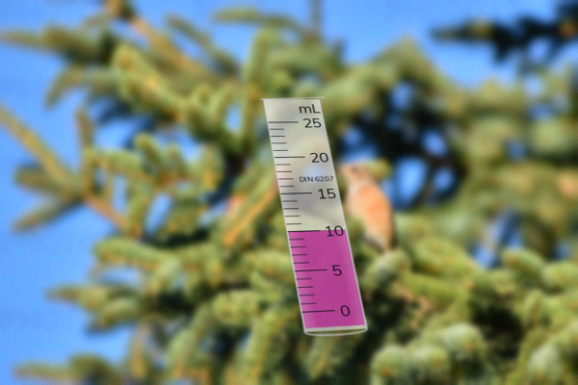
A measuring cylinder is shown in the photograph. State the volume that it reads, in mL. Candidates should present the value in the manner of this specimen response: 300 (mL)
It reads 10 (mL)
